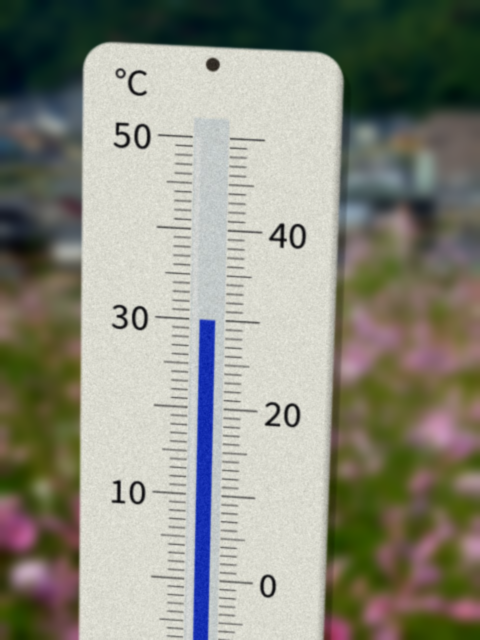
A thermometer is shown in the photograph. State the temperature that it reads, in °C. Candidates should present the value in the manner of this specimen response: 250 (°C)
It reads 30 (°C)
